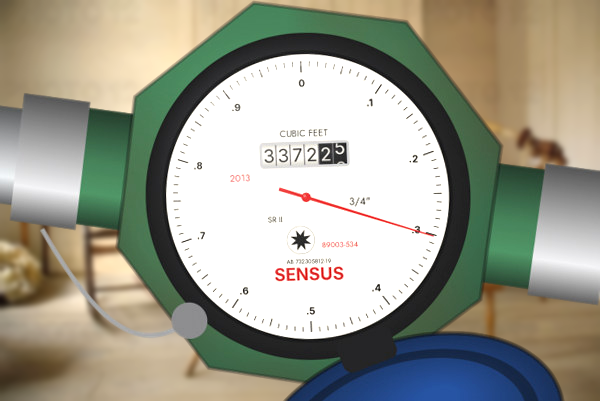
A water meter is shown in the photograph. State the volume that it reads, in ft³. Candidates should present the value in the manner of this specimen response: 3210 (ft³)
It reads 337225.30 (ft³)
